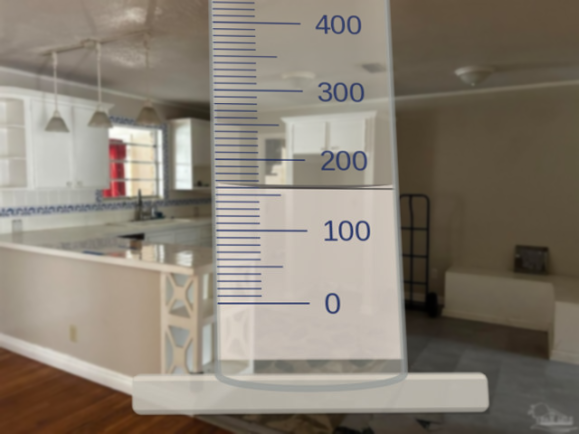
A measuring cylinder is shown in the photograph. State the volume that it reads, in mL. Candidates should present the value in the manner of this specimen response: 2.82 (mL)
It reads 160 (mL)
